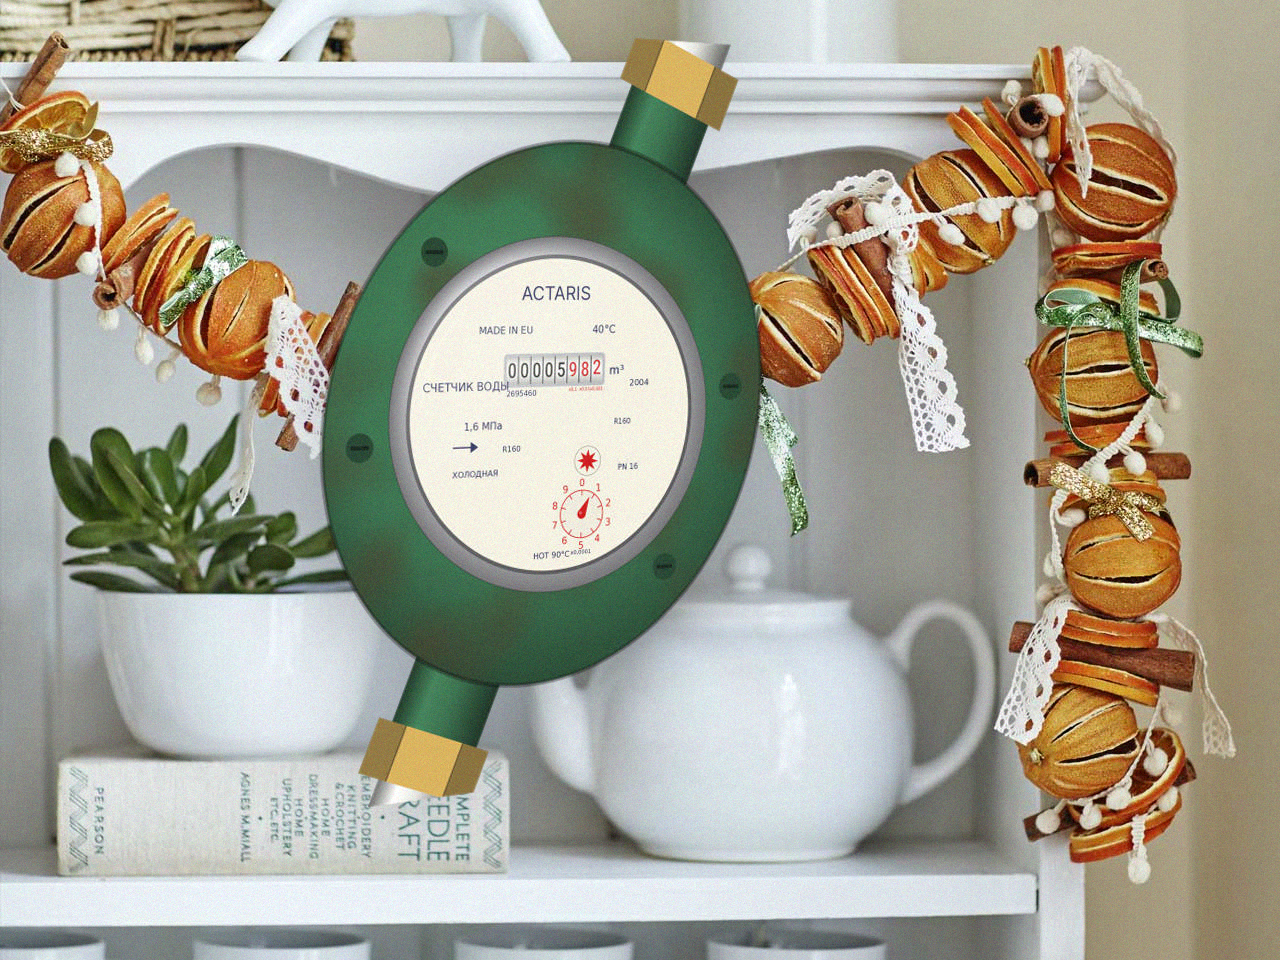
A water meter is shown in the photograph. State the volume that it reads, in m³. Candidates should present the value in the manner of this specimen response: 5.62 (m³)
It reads 5.9820 (m³)
